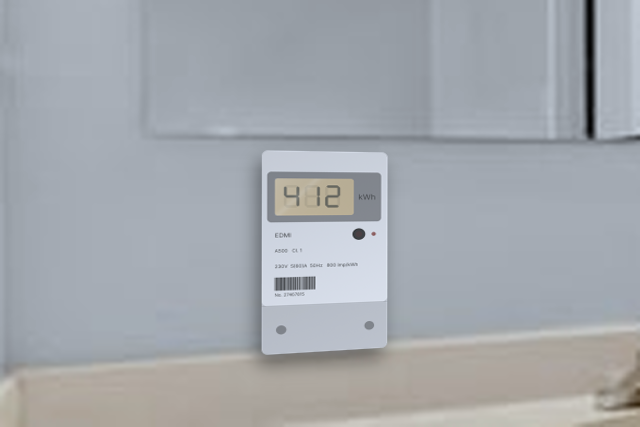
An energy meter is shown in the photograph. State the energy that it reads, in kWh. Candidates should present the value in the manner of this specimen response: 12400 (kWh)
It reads 412 (kWh)
